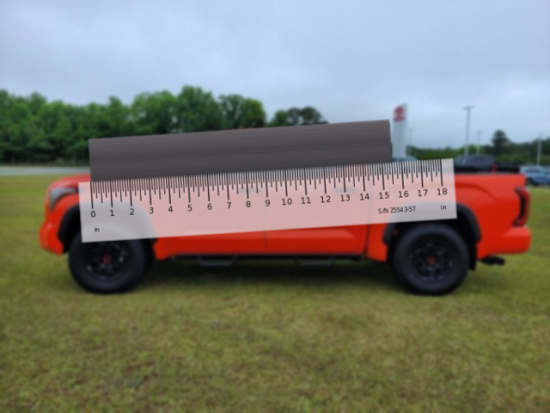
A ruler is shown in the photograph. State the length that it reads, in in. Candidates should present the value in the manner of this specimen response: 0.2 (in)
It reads 15.5 (in)
